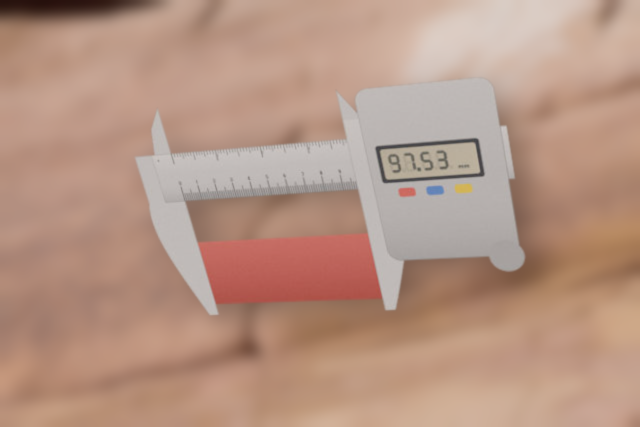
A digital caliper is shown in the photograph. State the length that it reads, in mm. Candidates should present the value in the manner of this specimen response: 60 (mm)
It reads 97.53 (mm)
